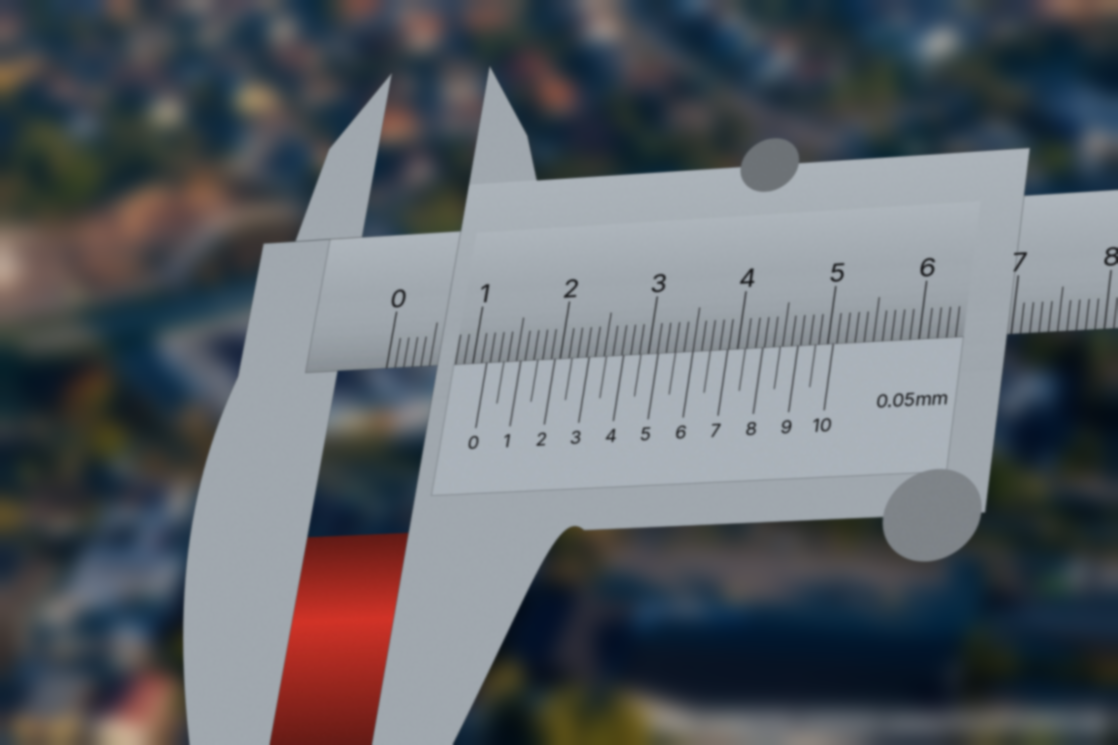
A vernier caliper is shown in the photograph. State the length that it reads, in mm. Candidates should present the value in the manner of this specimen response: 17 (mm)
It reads 11.6 (mm)
